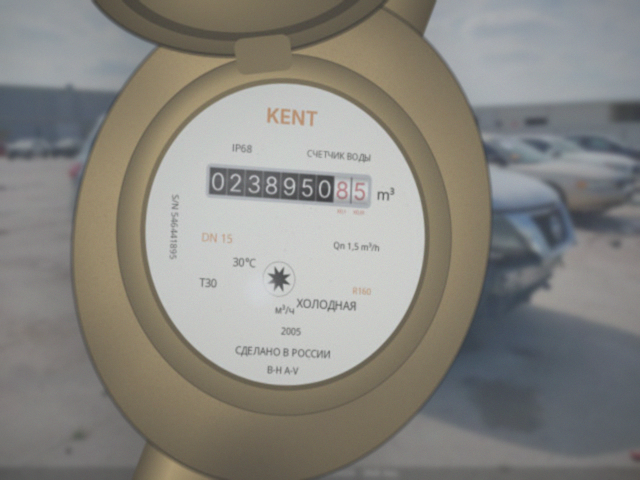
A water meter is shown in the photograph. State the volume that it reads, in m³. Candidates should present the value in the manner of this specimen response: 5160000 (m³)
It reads 238950.85 (m³)
